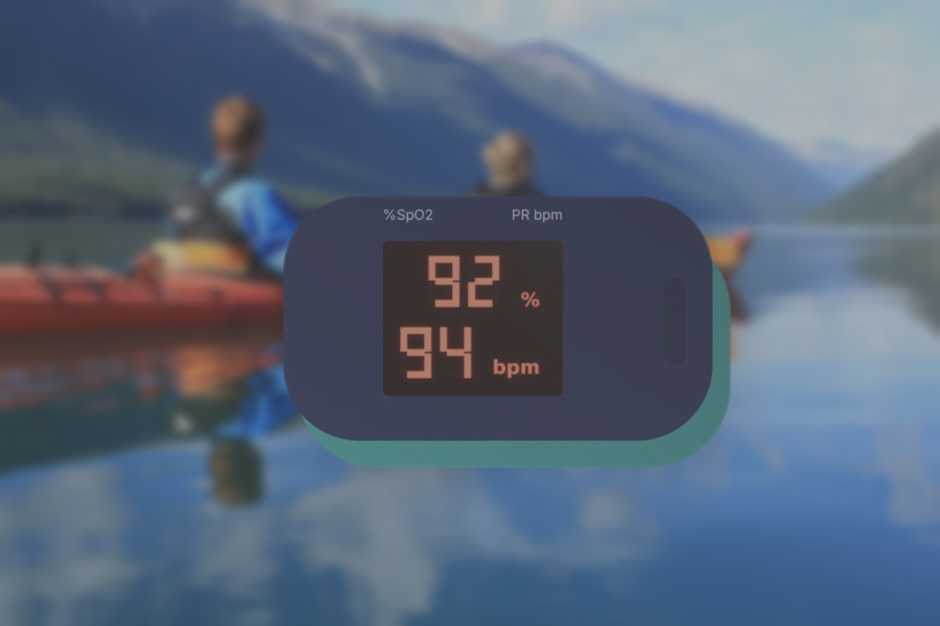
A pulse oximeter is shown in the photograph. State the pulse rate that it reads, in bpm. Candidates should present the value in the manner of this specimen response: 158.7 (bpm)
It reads 94 (bpm)
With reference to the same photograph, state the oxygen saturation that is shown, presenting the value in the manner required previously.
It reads 92 (%)
